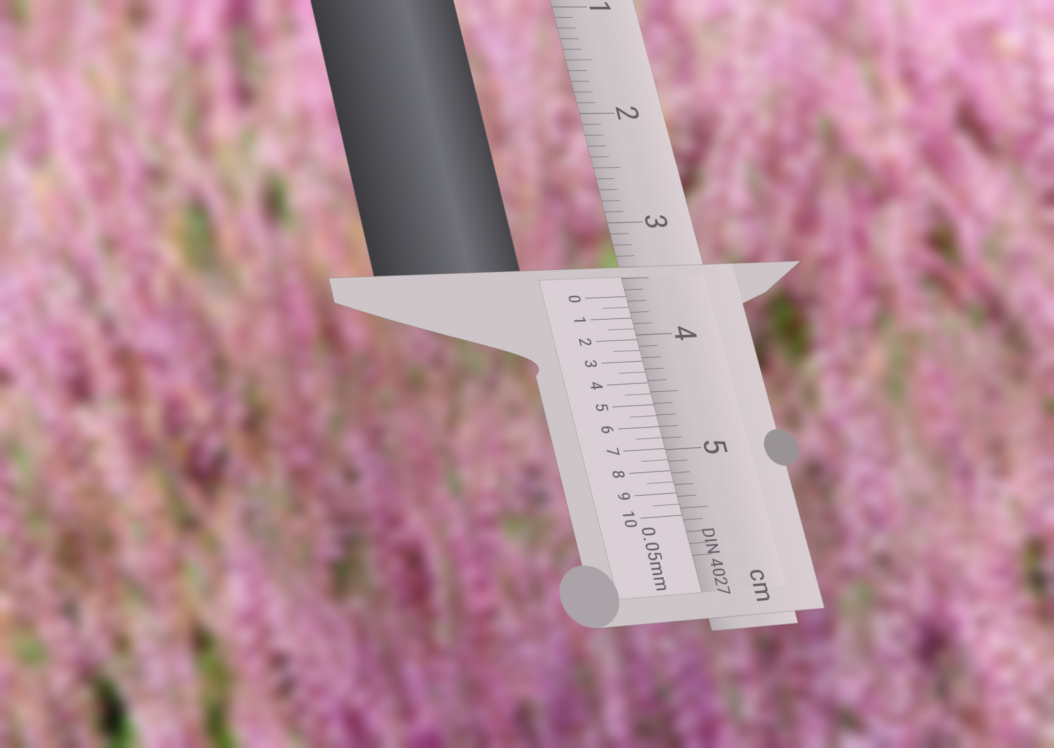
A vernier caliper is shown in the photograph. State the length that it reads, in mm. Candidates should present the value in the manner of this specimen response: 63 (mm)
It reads 36.6 (mm)
